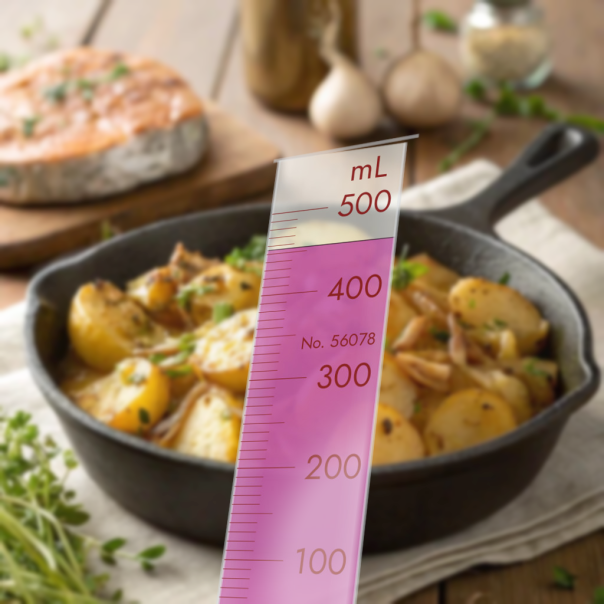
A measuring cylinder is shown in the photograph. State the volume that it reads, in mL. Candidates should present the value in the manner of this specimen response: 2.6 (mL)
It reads 455 (mL)
